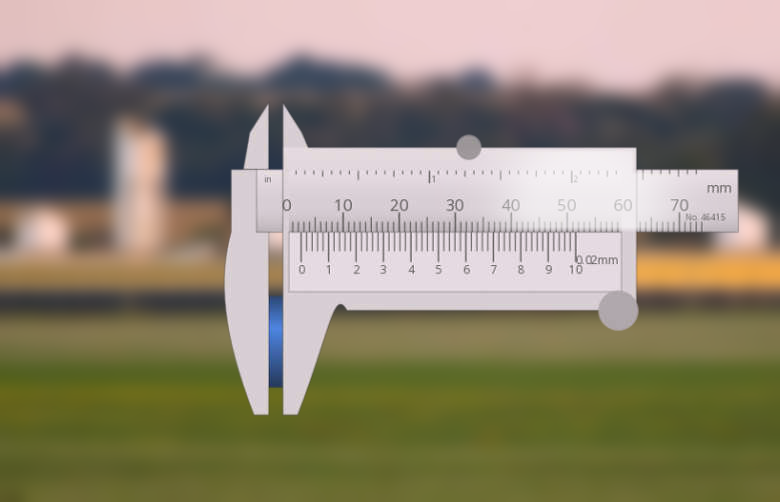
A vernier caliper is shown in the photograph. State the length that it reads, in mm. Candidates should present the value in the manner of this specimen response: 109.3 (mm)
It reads 2.5 (mm)
